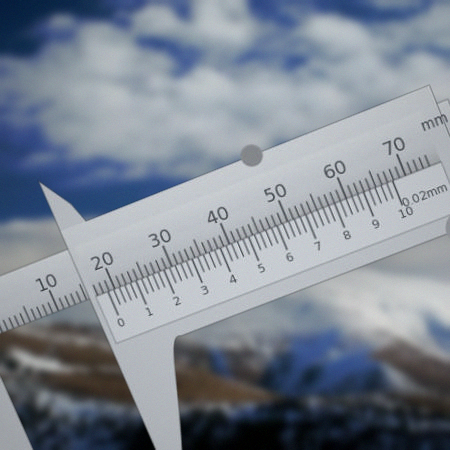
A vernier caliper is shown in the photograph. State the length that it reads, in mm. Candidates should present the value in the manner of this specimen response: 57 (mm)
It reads 18.8 (mm)
